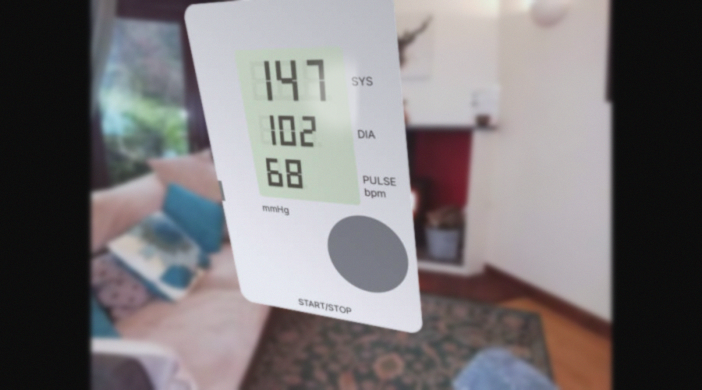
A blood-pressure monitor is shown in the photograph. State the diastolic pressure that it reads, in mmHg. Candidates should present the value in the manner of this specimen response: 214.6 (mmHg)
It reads 102 (mmHg)
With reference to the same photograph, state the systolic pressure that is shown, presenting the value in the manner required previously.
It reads 147 (mmHg)
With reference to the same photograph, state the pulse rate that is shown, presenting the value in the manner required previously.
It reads 68 (bpm)
